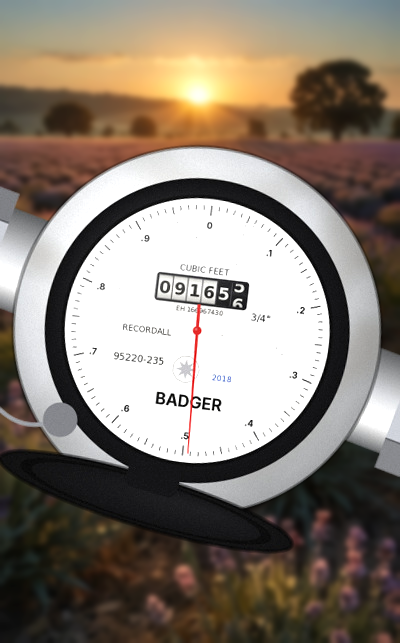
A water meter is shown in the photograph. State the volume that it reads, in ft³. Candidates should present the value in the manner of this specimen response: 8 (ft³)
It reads 91655.49 (ft³)
